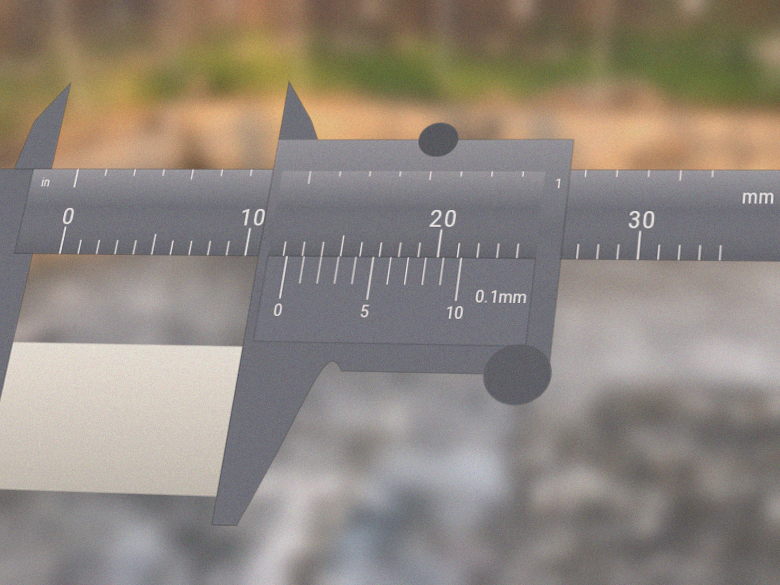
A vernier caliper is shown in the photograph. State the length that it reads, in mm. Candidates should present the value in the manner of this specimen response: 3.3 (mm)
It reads 12.2 (mm)
